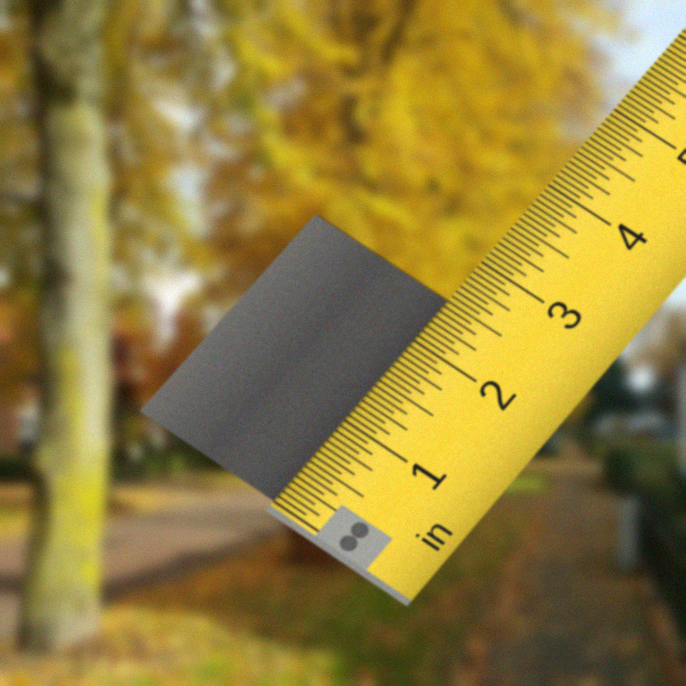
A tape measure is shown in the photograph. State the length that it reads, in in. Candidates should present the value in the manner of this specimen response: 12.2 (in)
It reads 2.5 (in)
